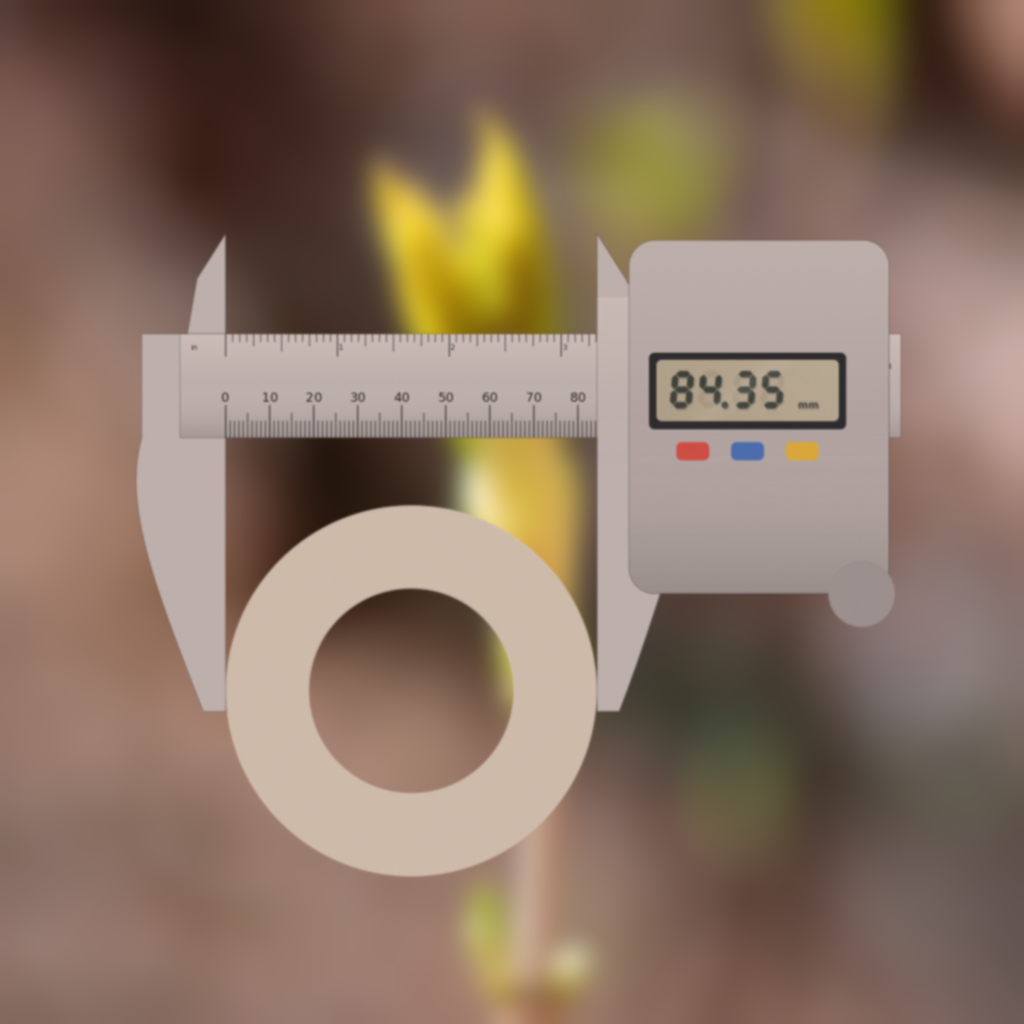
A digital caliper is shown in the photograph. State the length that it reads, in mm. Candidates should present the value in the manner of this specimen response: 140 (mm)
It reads 84.35 (mm)
